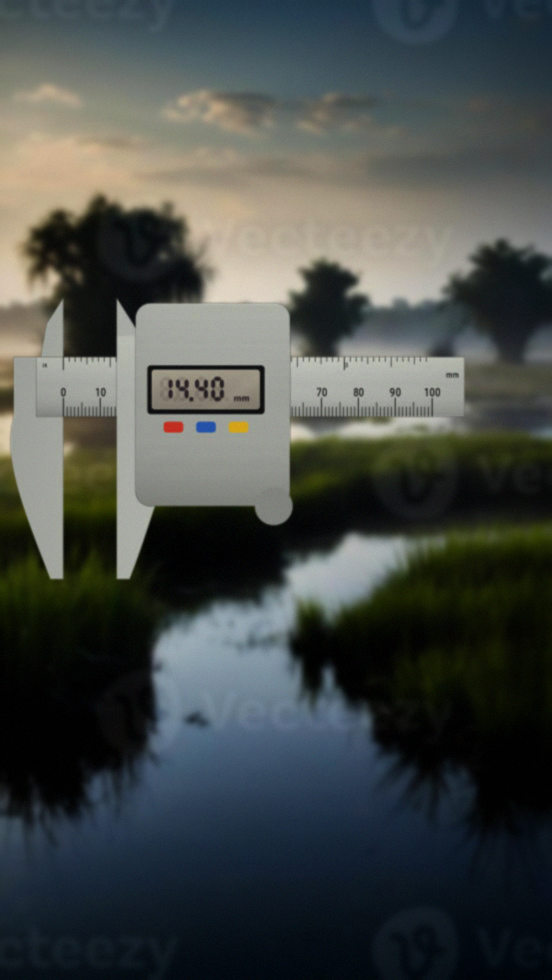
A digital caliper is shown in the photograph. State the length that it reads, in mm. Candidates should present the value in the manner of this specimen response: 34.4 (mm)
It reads 14.40 (mm)
